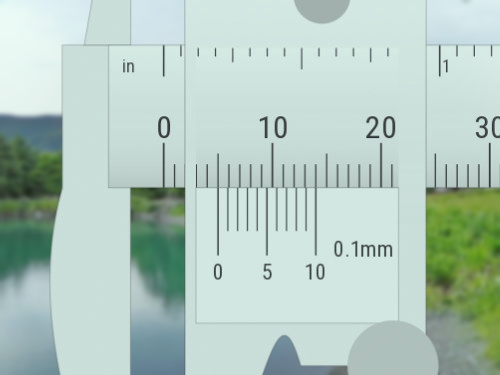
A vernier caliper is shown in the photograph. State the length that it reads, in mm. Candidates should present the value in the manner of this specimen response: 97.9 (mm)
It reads 5.0 (mm)
